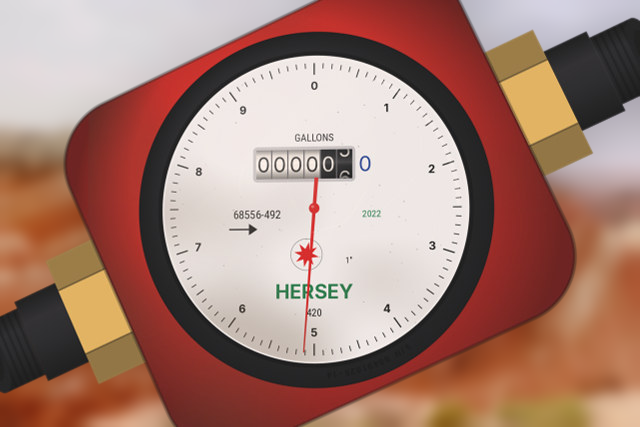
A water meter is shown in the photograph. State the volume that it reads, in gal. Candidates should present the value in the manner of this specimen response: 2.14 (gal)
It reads 55.1 (gal)
